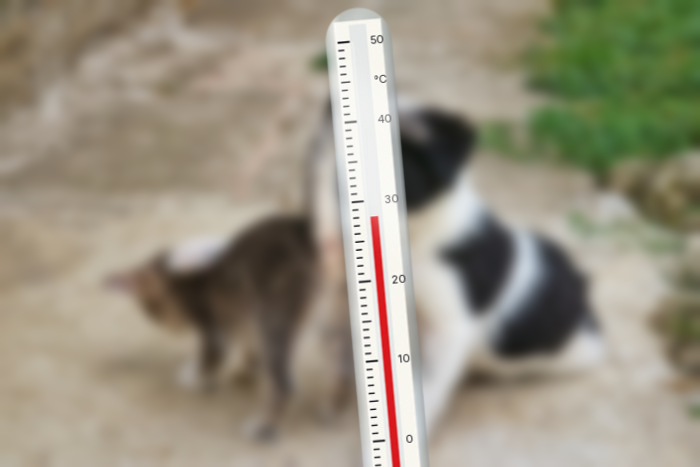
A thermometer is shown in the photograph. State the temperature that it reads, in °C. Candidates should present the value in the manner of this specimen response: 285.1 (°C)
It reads 28 (°C)
